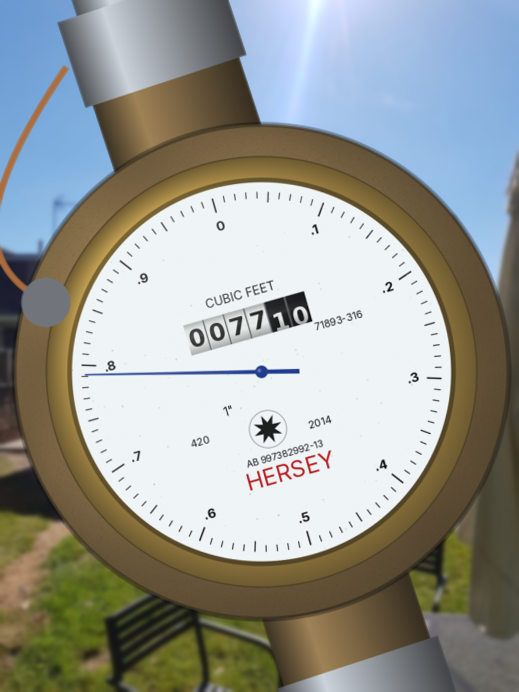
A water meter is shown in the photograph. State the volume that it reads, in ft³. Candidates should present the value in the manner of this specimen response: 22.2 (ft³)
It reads 7709.79 (ft³)
